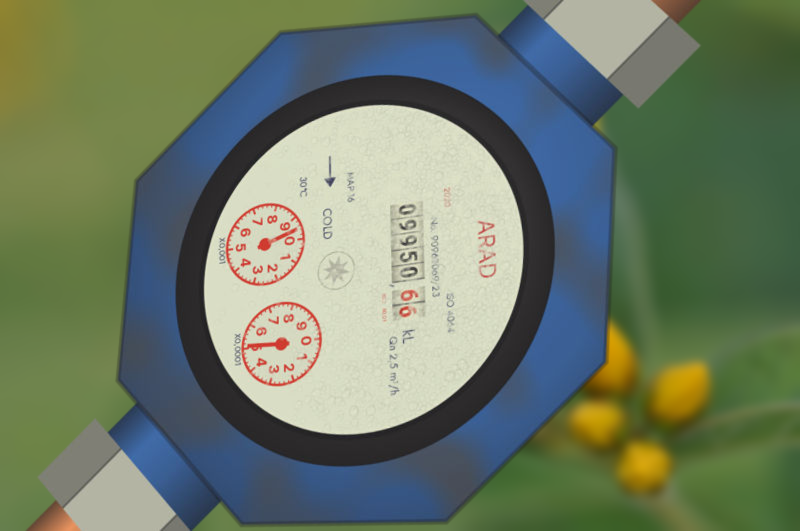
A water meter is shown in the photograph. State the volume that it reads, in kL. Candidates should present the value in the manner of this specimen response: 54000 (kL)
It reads 9950.6595 (kL)
